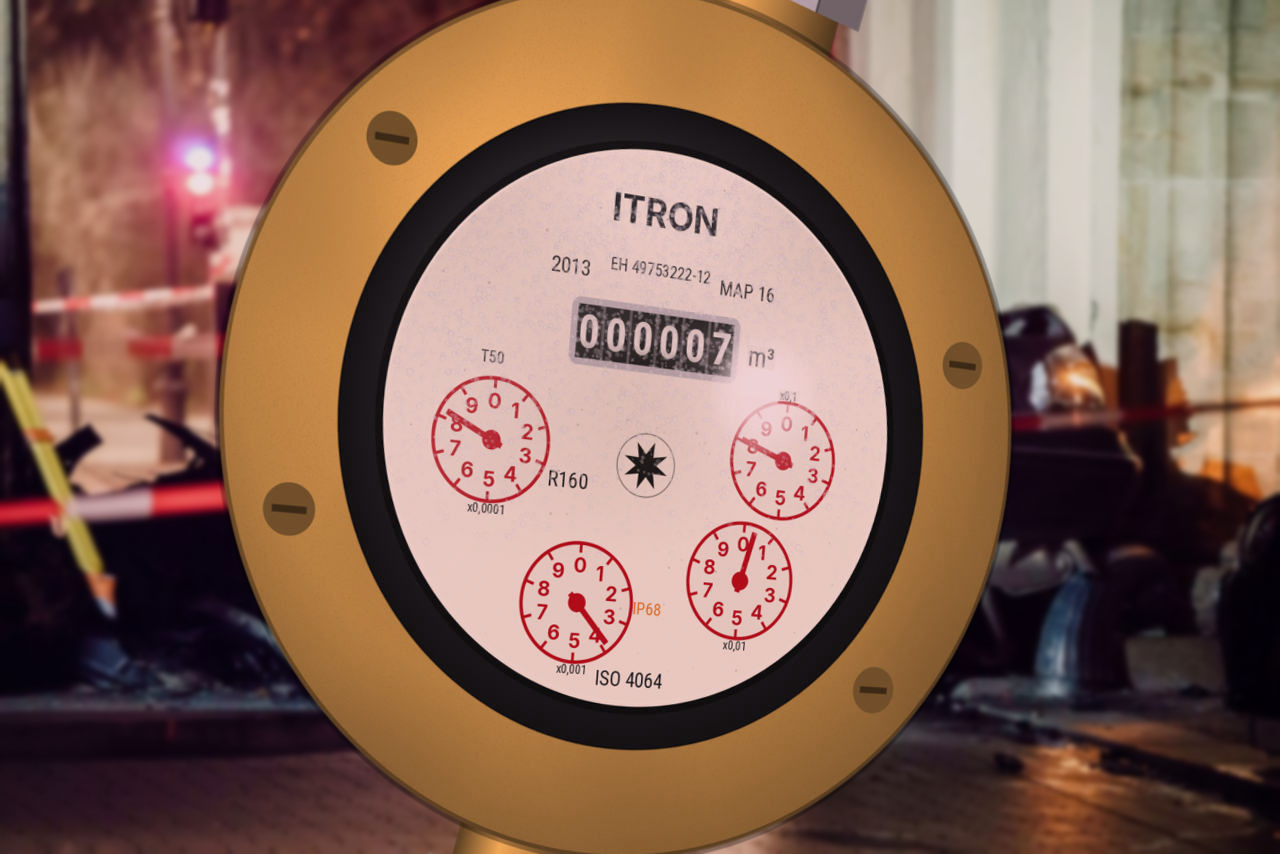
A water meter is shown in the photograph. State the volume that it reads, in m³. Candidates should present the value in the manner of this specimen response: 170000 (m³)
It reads 7.8038 (m³)
